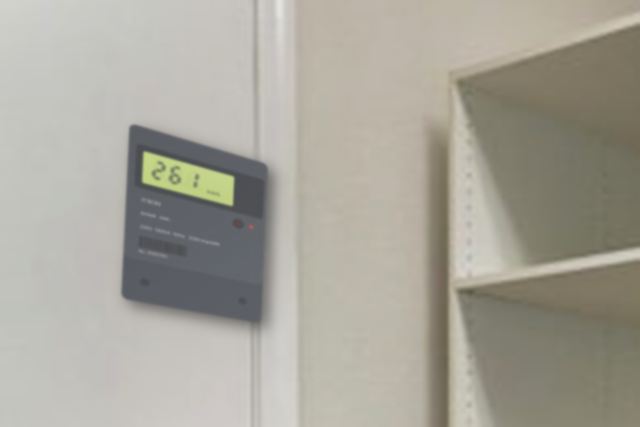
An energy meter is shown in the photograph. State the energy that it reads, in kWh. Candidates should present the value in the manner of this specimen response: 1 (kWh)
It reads 261 (kWh)
